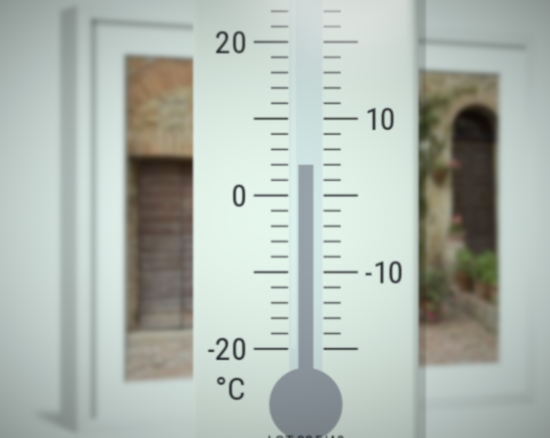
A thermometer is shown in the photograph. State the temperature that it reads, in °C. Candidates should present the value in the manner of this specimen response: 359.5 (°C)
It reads 4 (°C)
